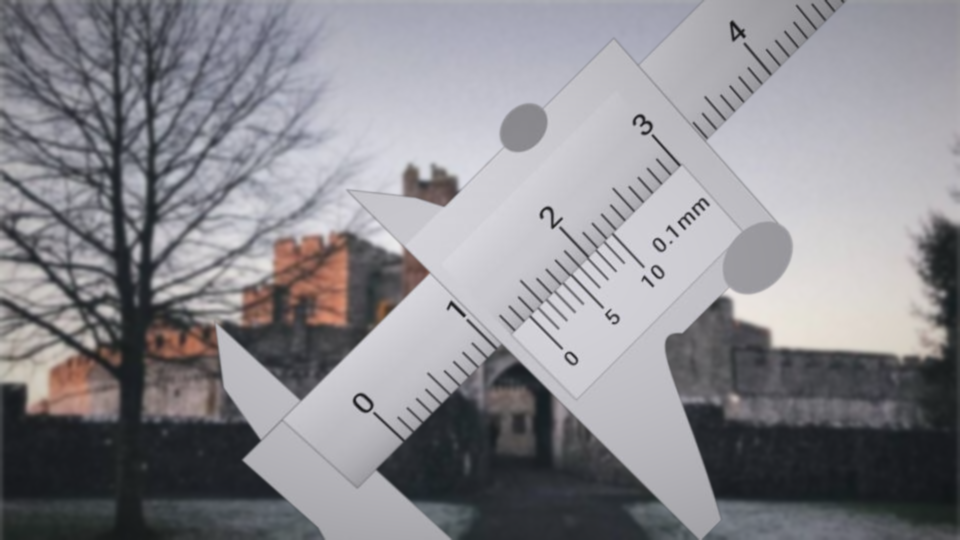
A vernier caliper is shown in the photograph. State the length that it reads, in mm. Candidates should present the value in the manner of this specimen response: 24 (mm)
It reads 13.6 (mm)
